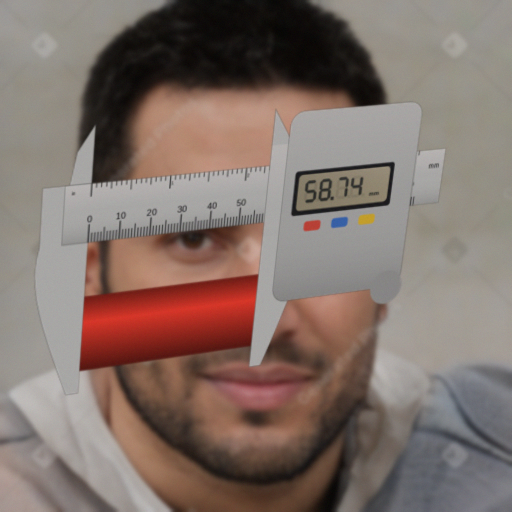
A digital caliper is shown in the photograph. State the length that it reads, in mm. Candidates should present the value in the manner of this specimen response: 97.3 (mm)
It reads 58.74 (mm)
